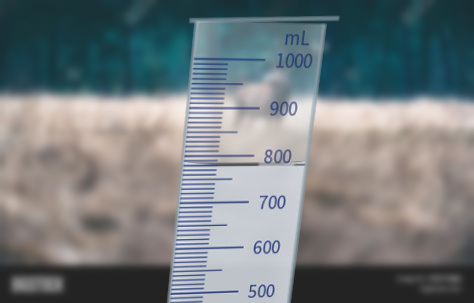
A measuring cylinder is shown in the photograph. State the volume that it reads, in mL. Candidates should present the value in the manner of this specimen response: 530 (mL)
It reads 780 (mL)
